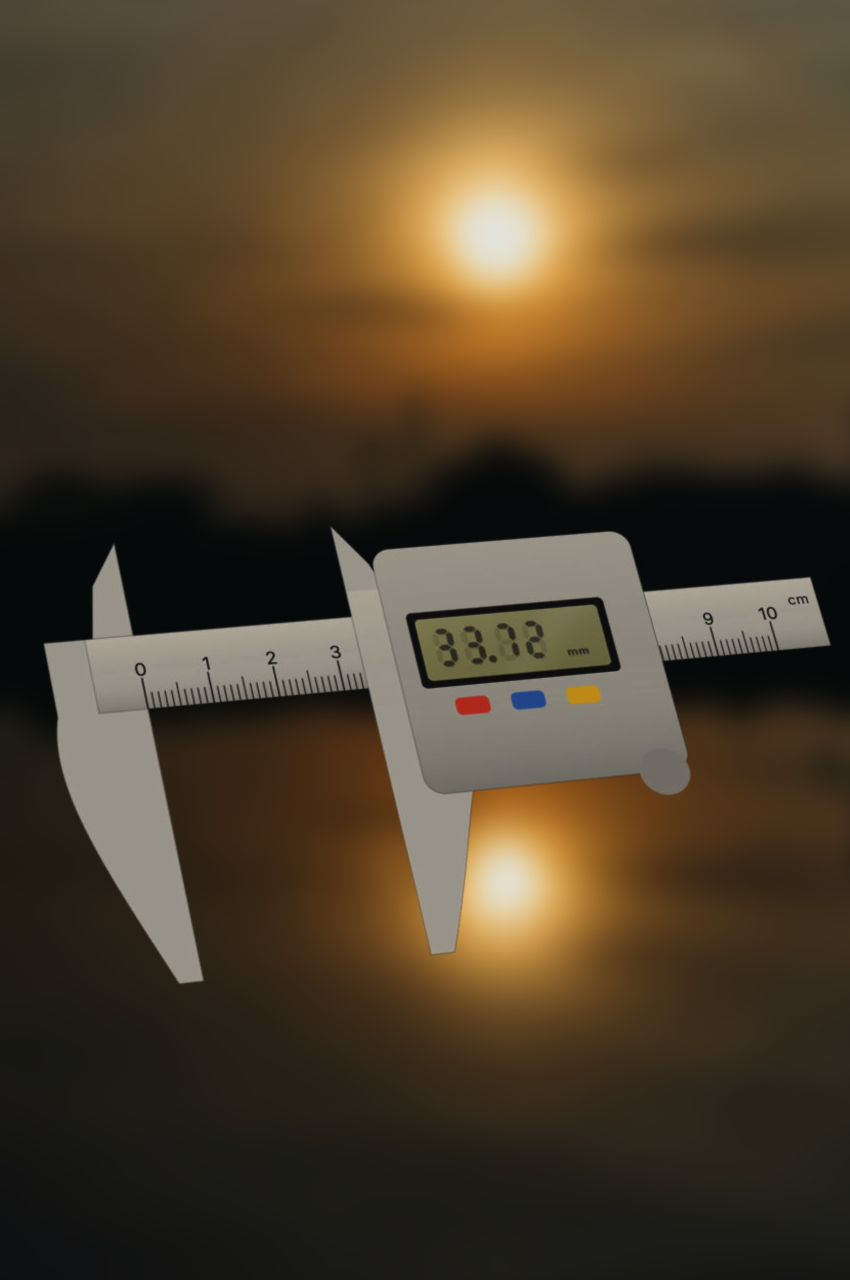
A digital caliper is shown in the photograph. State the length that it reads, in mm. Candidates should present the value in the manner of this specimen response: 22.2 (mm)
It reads 33.72 (mm)
